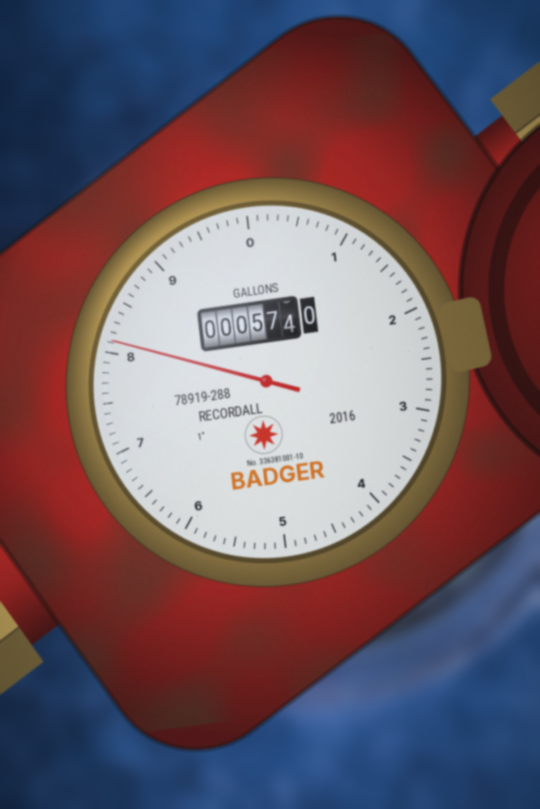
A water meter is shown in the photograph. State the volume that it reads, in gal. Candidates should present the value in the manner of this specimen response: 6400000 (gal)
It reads 5738.1 (gal)
